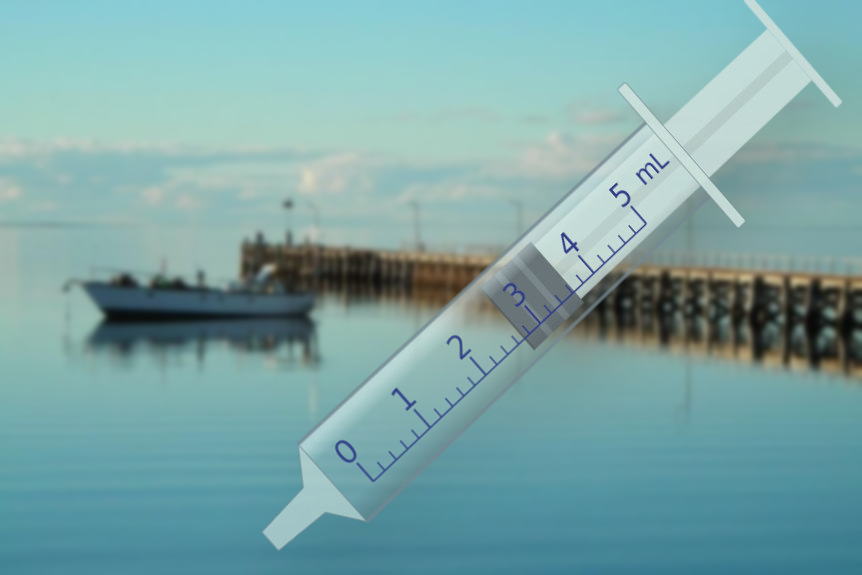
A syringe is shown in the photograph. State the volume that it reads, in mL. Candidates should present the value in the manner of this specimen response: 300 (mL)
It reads 2.7 (mL)
